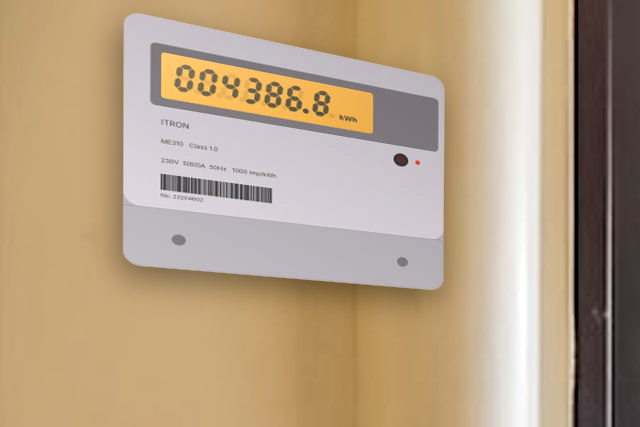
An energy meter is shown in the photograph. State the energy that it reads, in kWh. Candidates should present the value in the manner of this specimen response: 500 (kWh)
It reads 4386.8 (kWh)
